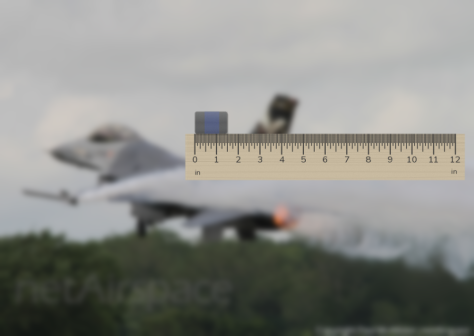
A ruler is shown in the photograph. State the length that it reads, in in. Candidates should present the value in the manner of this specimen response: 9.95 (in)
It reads 1.5 (in)
